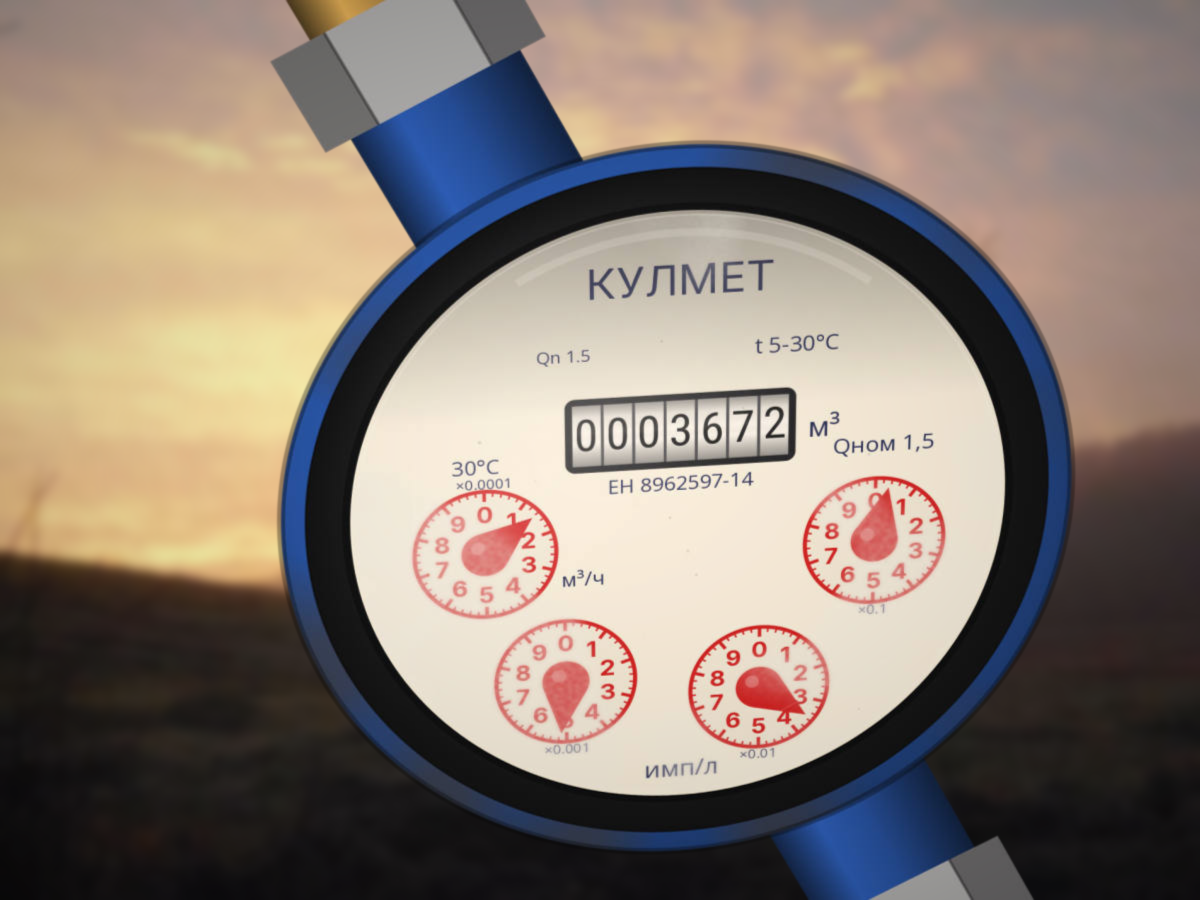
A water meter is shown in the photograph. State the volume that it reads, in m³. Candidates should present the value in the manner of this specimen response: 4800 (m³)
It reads 3672.0351 (m³)
